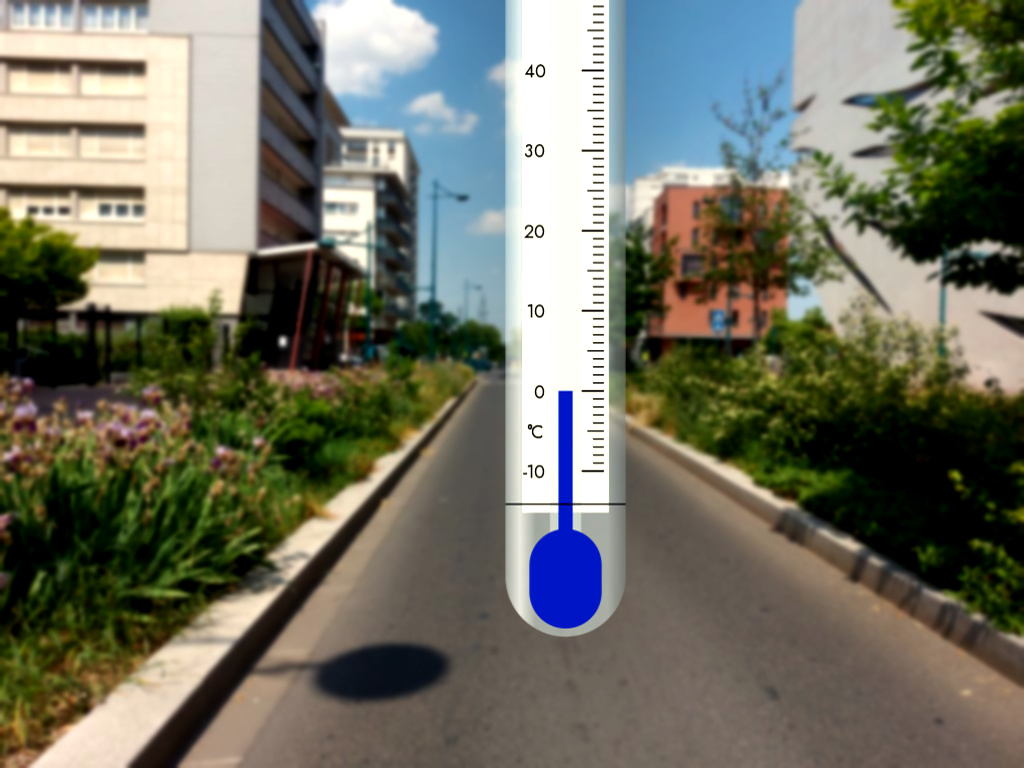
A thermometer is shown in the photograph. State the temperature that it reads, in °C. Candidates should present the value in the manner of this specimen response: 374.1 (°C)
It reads 0 (°C)
